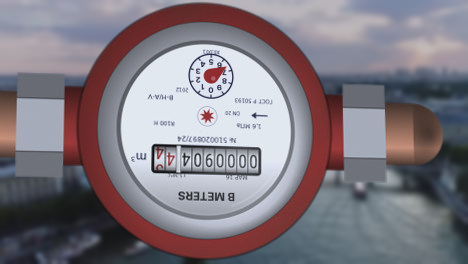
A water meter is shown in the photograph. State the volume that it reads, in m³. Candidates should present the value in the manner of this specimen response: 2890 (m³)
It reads 904.436 (m³)
